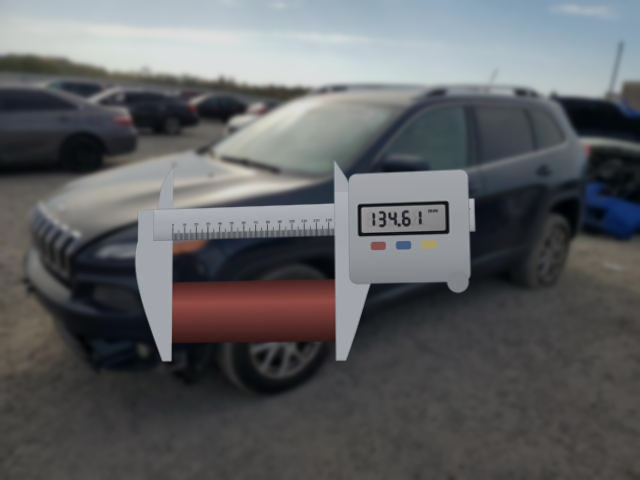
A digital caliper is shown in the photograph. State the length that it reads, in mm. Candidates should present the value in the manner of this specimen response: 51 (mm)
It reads 134.61 (mm)
